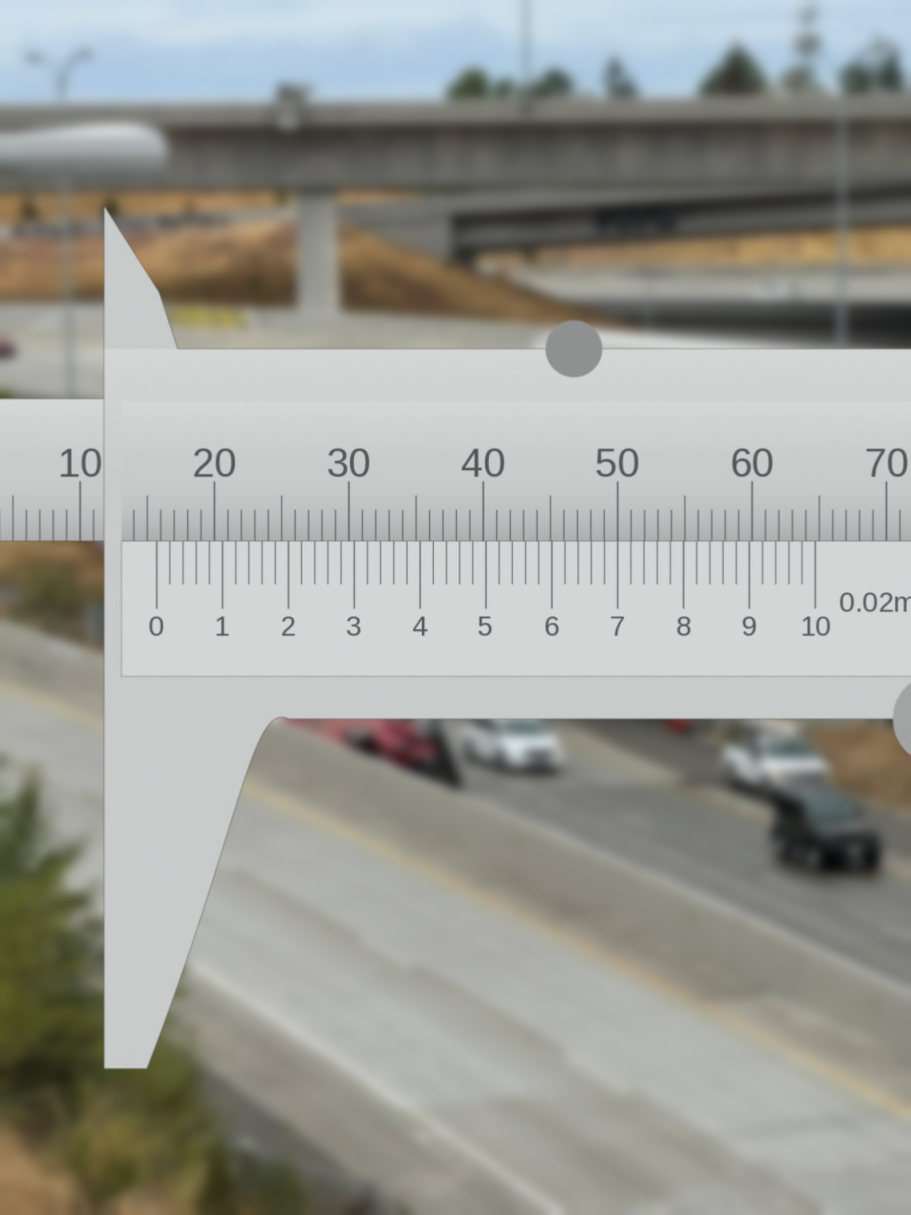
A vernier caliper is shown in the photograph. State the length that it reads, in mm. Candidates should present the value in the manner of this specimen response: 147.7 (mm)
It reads 15.7 (mm)
